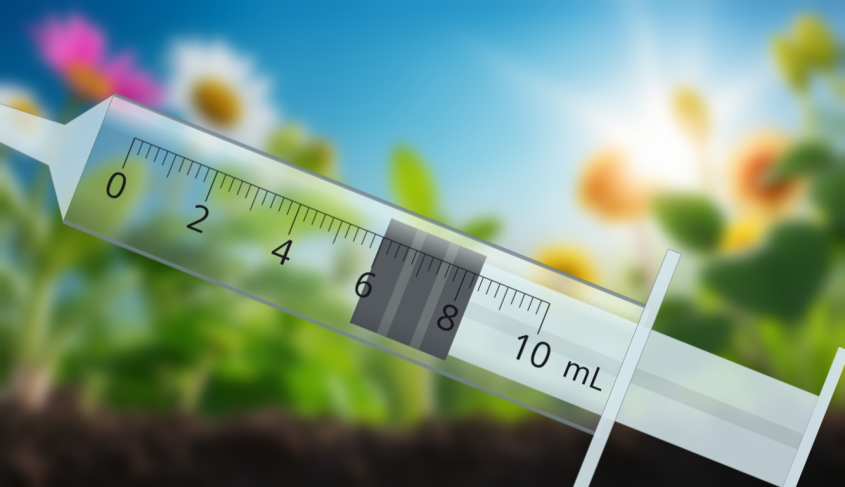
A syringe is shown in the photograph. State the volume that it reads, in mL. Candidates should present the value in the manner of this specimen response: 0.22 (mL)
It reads 6 (mL)
